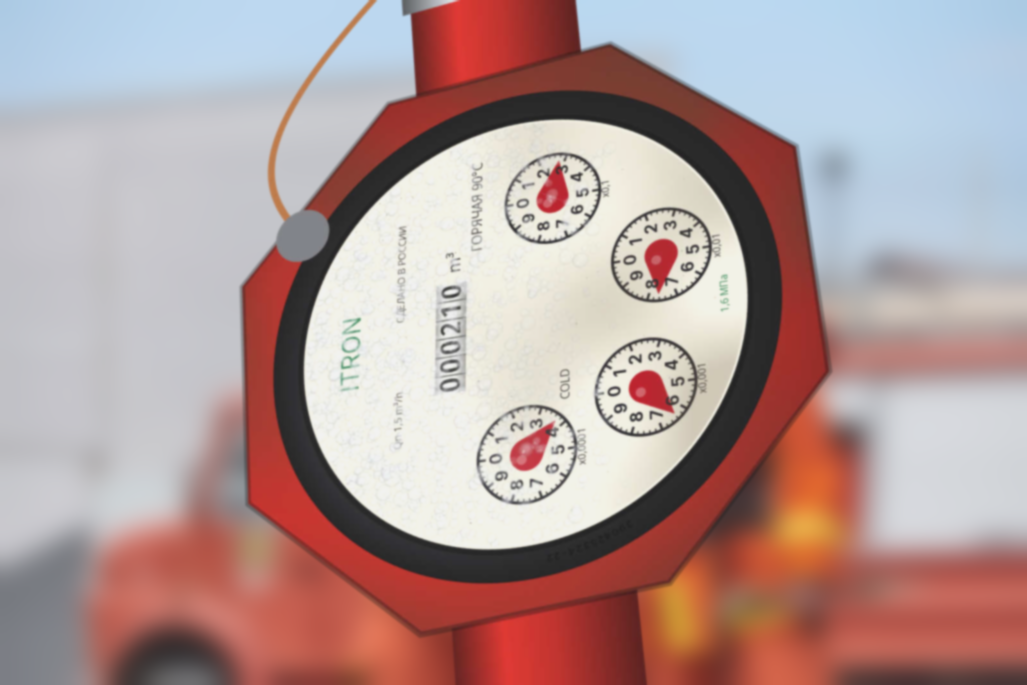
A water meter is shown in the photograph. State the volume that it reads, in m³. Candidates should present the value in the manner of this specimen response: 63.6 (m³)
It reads 210.2763 (m³)
